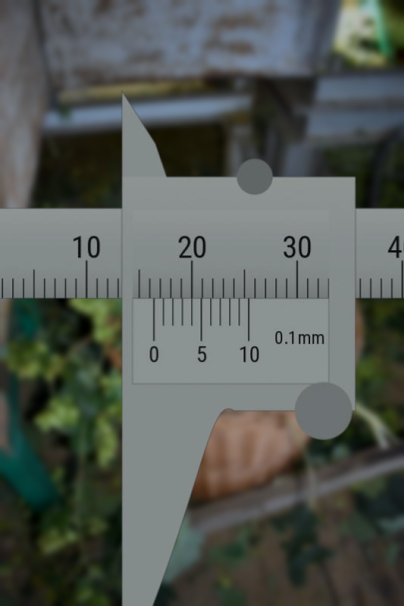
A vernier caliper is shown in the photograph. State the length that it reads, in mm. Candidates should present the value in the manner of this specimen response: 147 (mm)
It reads 16.4 (mm)
